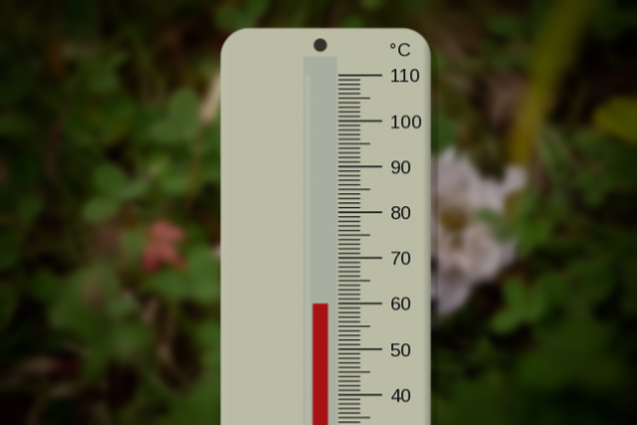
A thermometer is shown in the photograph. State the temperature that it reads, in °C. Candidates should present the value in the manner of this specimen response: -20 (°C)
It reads 60 (°C)
